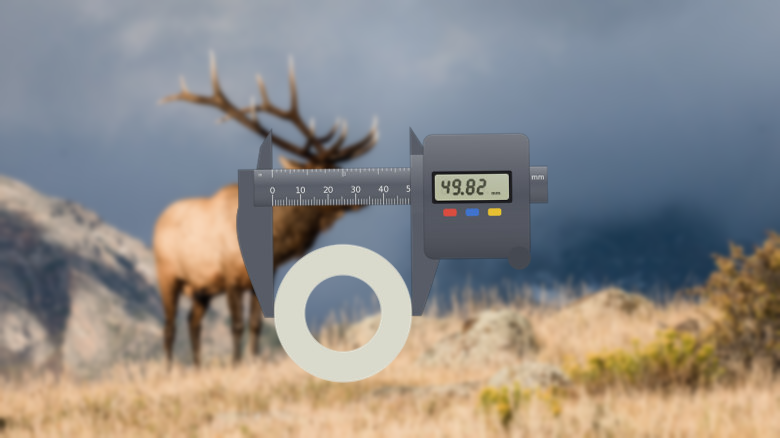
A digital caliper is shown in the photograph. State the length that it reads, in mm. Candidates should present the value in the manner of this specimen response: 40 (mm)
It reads 49.82 (mm)
